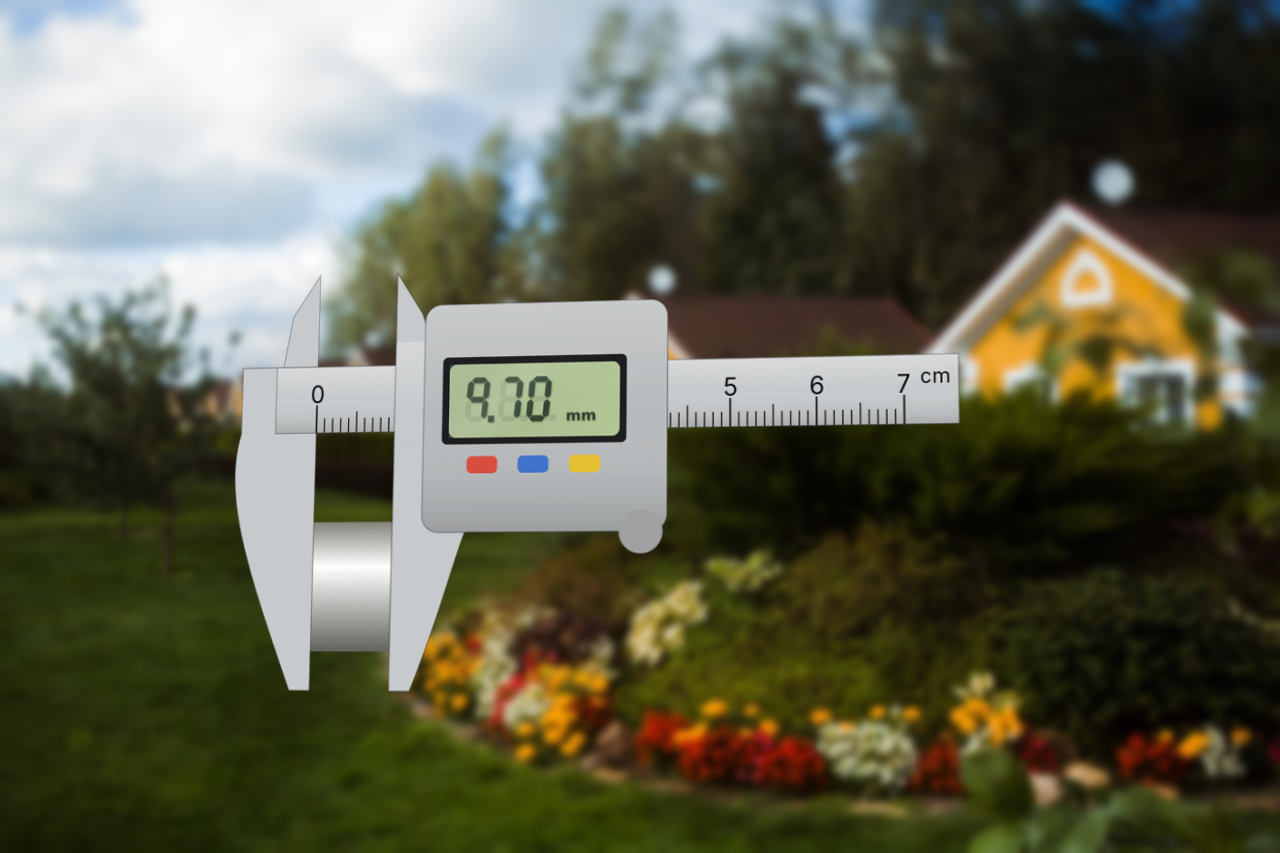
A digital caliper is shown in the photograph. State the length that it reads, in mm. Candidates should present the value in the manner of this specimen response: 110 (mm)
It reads 9.70 (mm)
